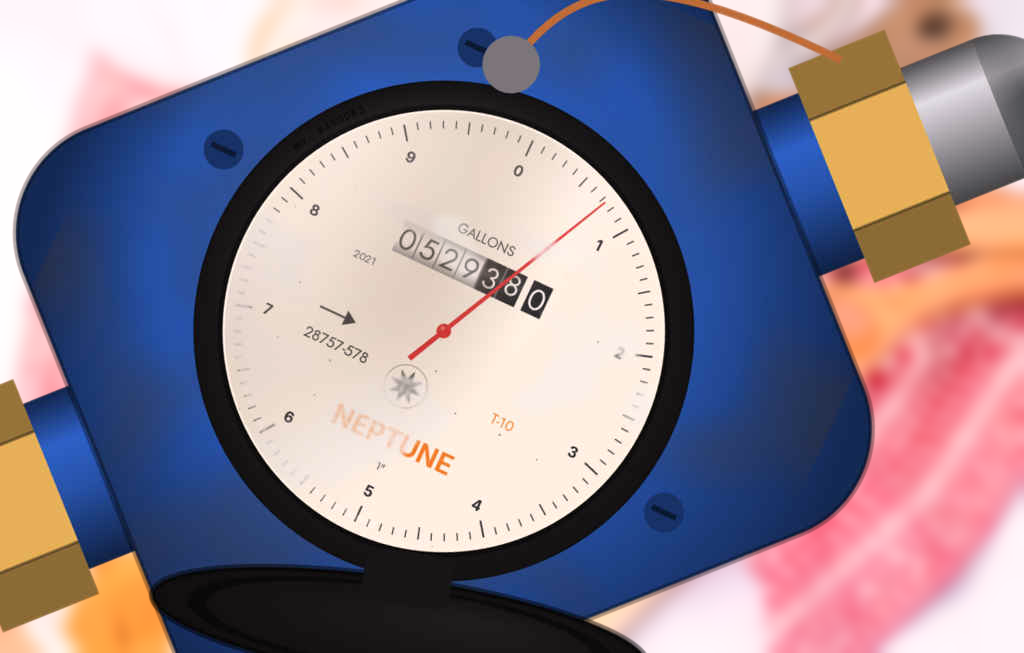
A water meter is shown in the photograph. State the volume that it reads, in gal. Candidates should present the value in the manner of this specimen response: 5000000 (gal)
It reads 529380.7 (gal)
